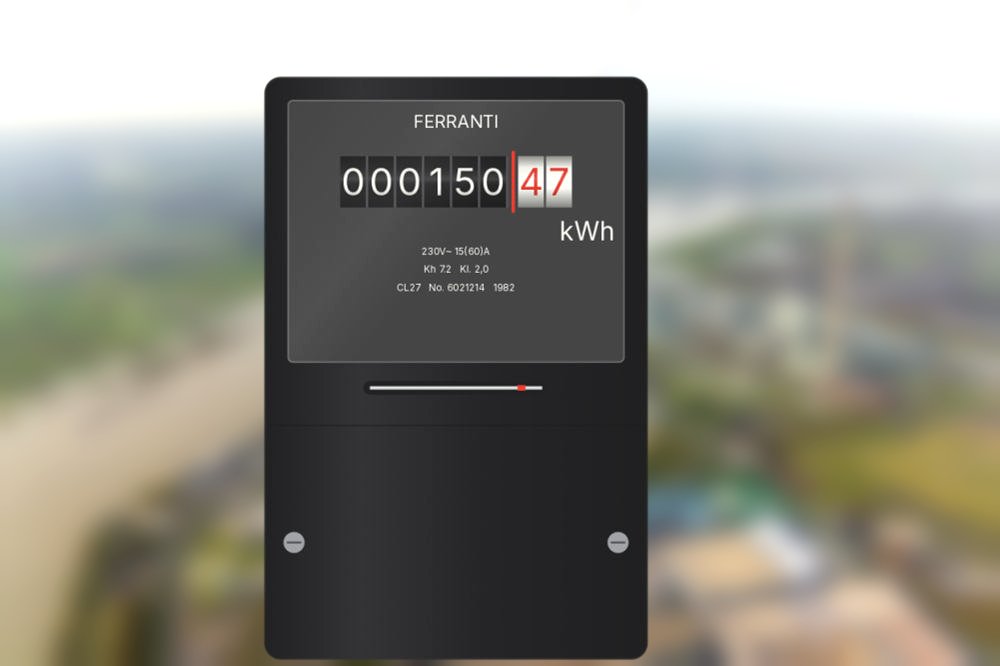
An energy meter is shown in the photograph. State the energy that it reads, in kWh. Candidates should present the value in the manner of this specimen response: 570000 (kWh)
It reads 150.47 (kWh)
